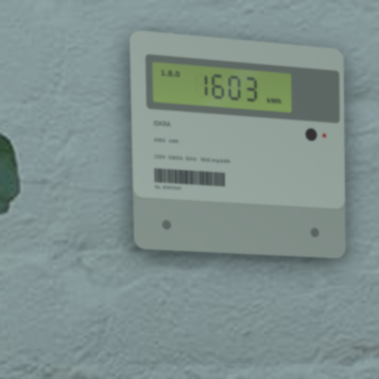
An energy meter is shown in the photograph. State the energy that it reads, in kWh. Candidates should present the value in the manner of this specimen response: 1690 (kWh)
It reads 1603 (kWh)
